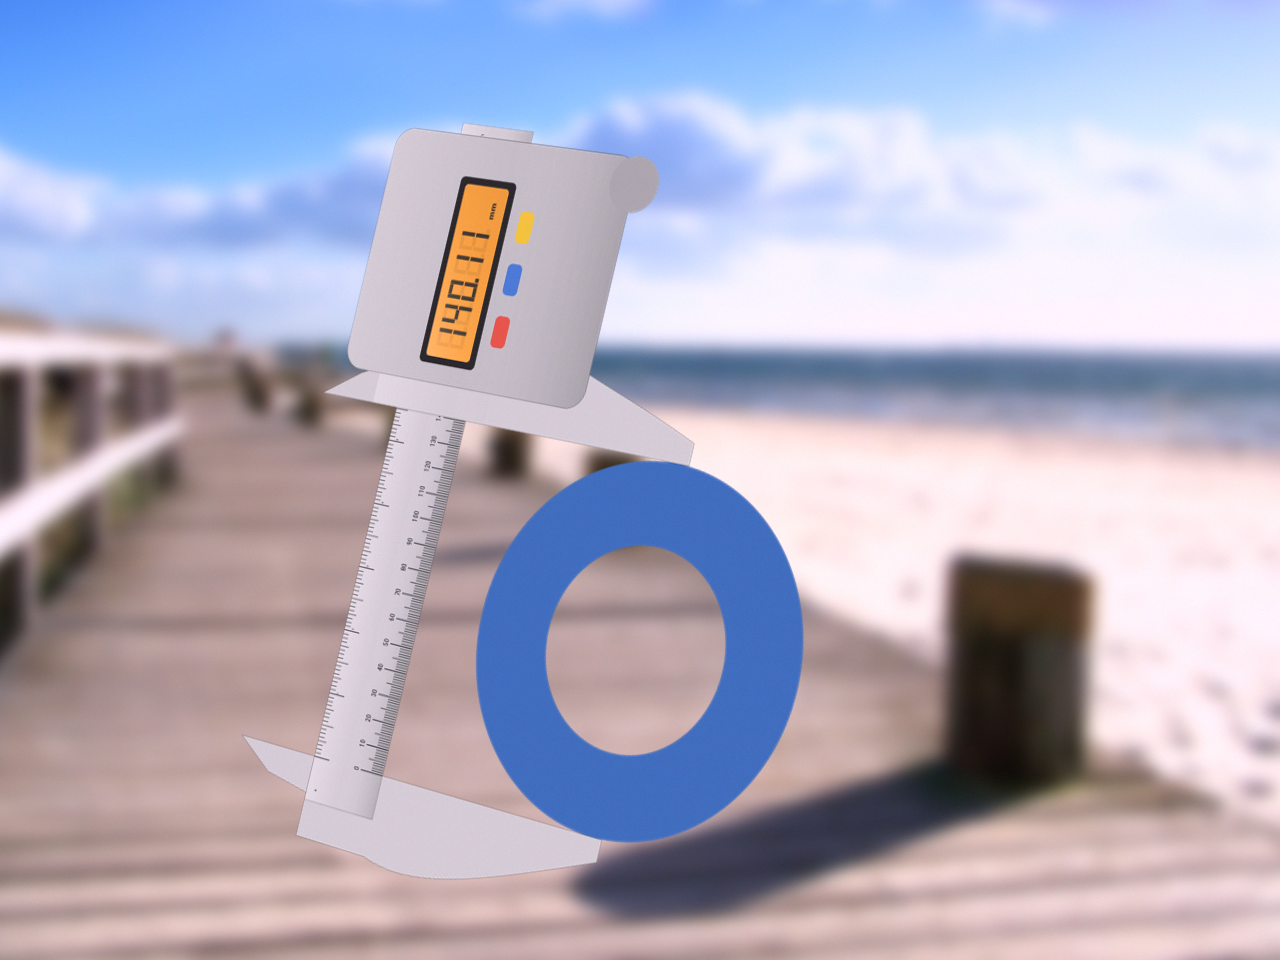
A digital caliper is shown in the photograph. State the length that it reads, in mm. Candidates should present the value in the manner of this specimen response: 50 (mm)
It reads 140.11 (mm)
